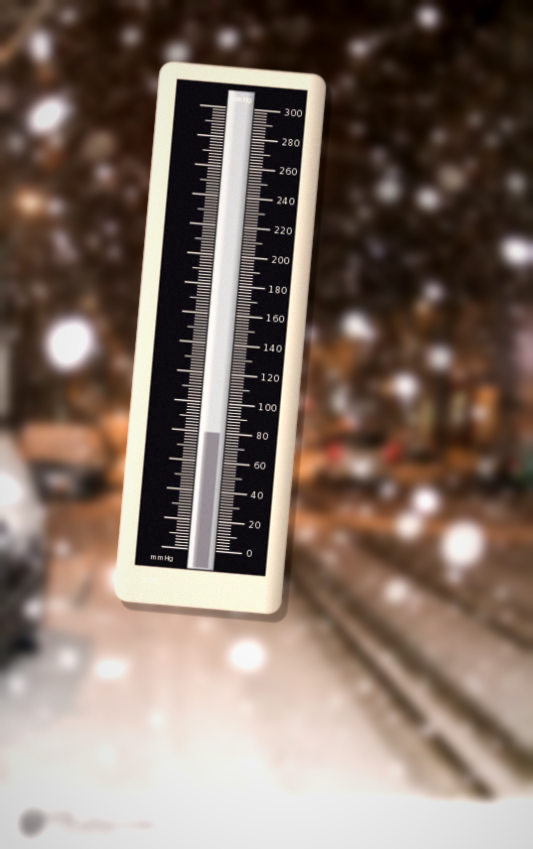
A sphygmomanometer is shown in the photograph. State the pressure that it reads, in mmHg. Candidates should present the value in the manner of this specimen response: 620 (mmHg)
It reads 80 (mmHg)
